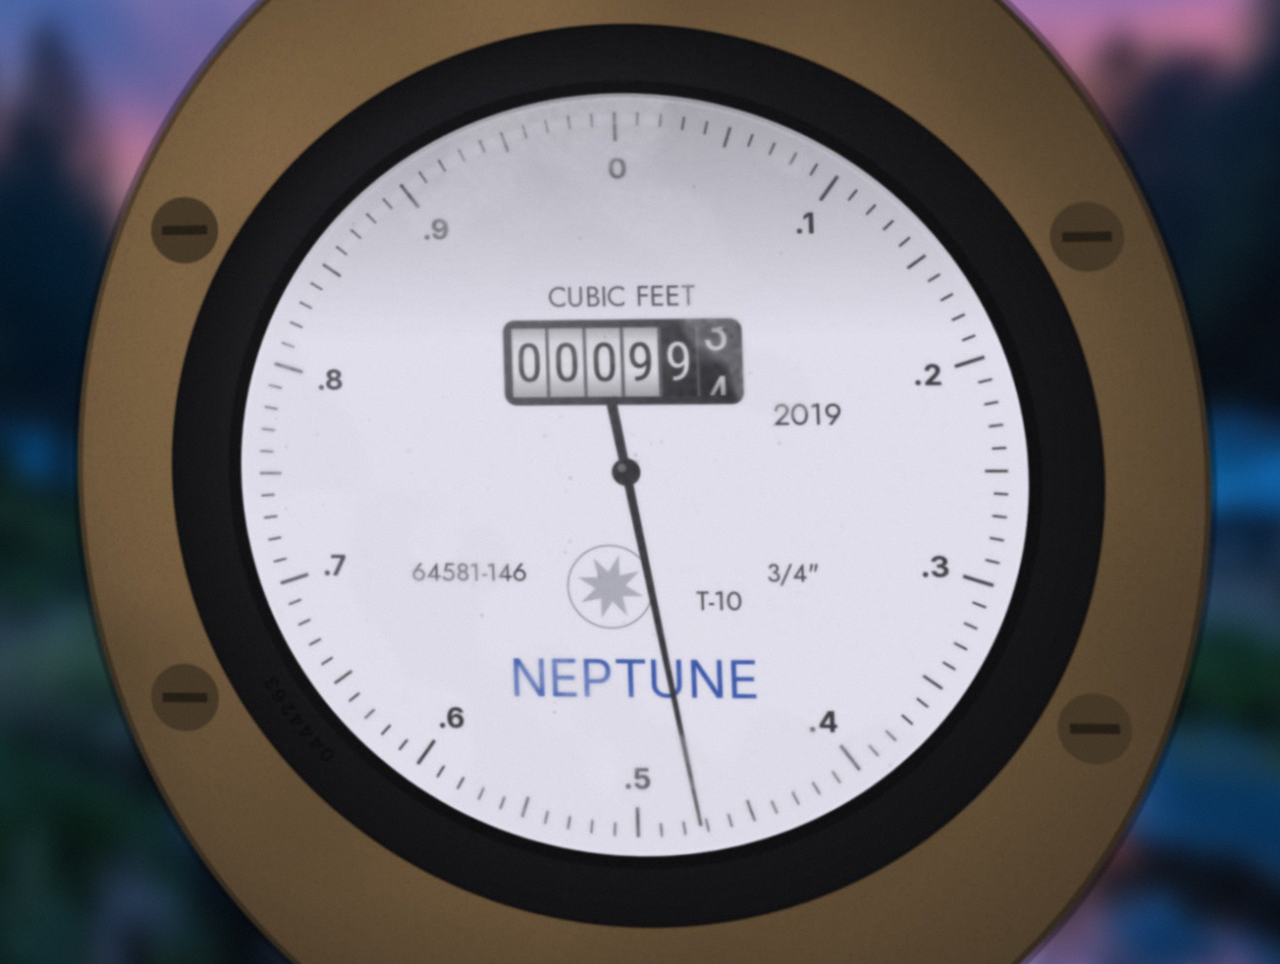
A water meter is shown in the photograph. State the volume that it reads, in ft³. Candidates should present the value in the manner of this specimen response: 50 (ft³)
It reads 993.47 (ft³)
